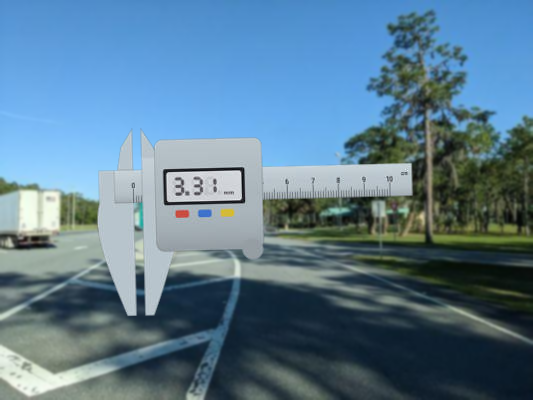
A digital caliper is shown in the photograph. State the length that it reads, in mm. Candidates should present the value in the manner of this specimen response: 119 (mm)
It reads 3.31 (mm)
